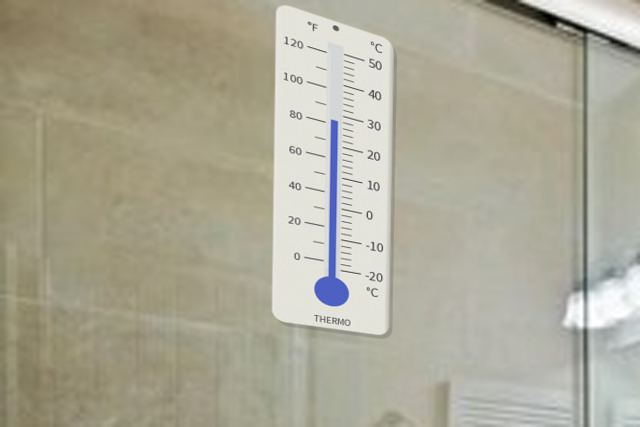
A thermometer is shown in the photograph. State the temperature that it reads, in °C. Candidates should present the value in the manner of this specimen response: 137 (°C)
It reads 28 (°C)
